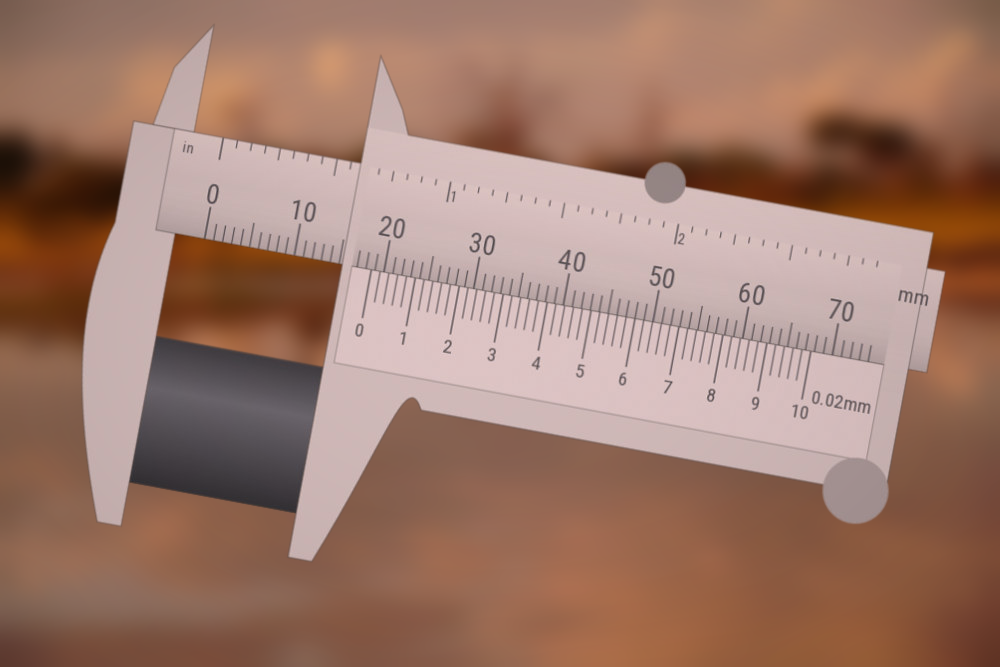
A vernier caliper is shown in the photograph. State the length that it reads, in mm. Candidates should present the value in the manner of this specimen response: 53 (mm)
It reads 18.6 (mm)
